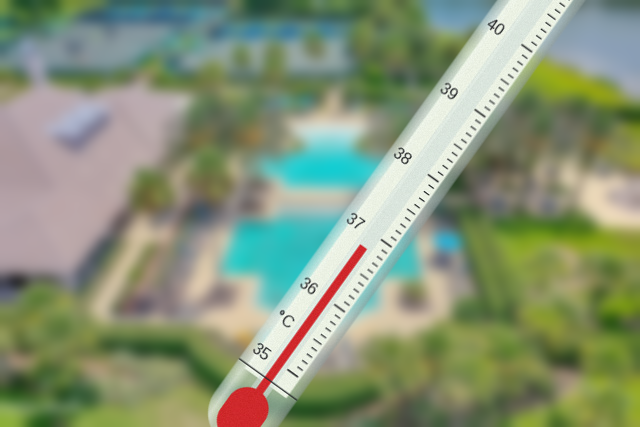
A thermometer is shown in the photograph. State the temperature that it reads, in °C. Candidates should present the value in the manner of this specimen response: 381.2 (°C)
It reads 36.8 (°C)
